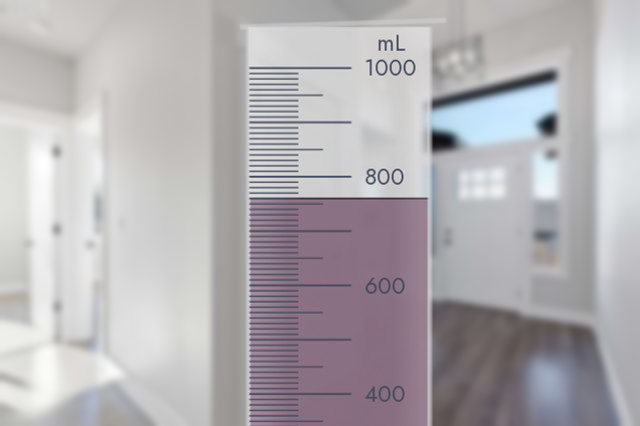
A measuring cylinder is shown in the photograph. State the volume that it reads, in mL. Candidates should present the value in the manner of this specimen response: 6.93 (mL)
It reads 760 (mL)
